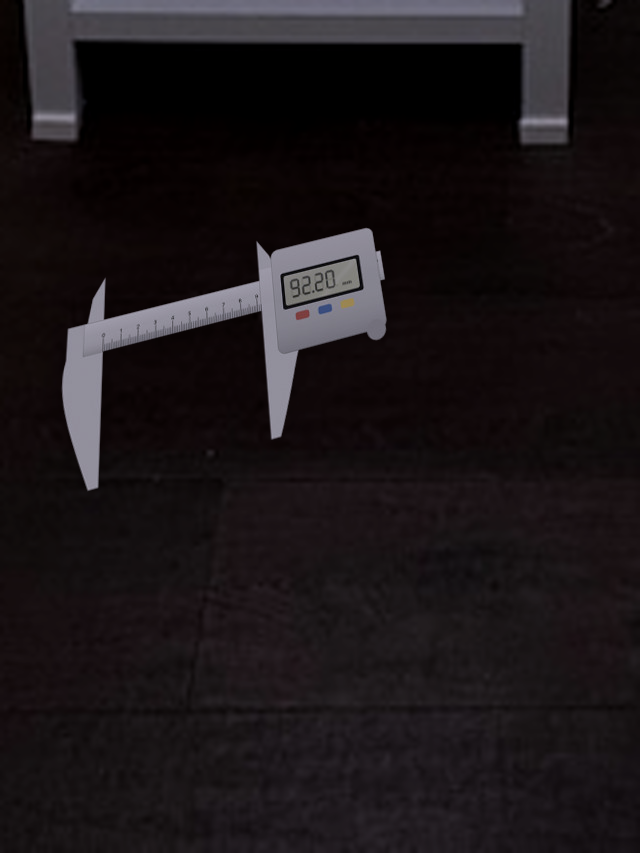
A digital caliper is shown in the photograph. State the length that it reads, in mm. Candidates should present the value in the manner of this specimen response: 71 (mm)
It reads 92.20 (mm)
